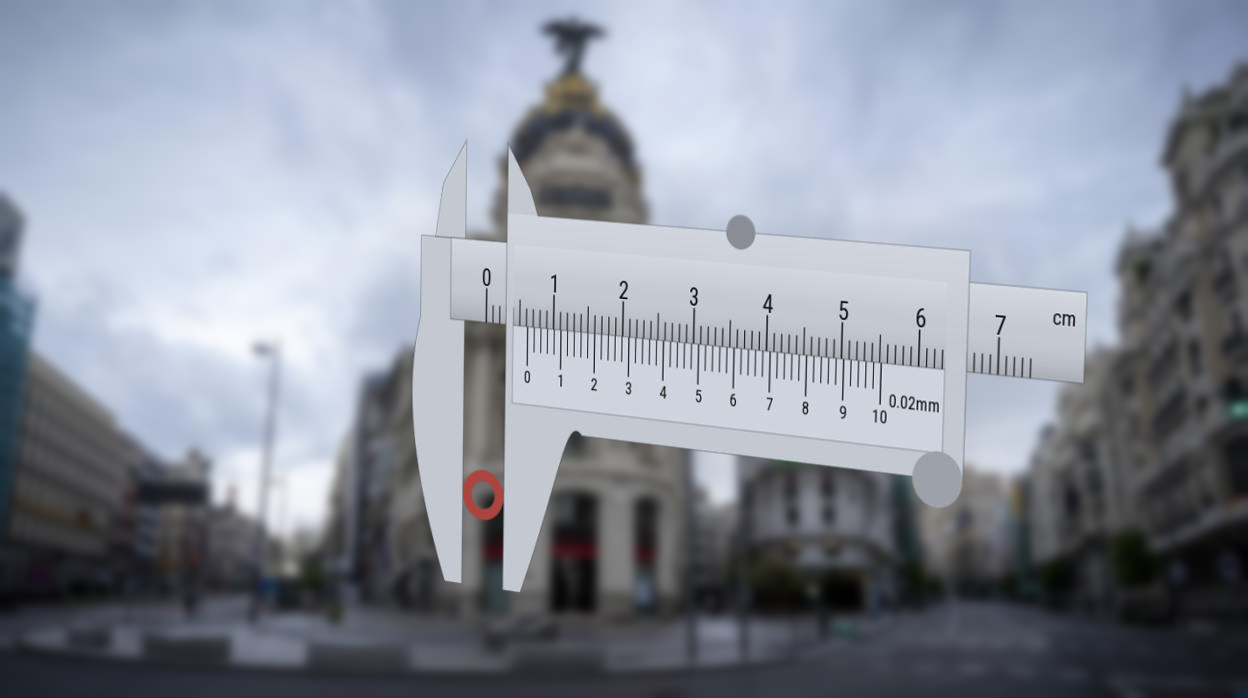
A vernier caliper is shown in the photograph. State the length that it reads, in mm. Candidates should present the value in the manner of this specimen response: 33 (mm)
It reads 6.2 (mm)
